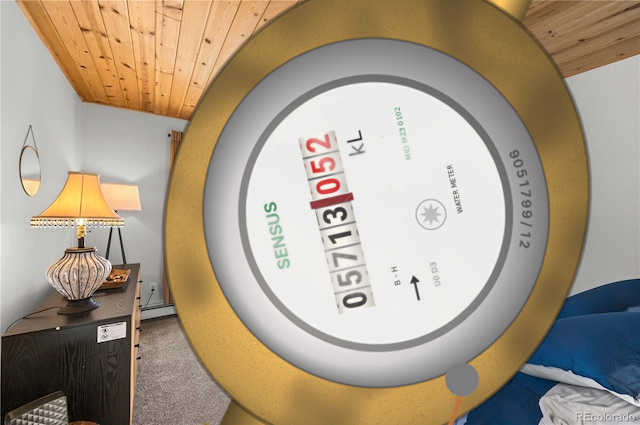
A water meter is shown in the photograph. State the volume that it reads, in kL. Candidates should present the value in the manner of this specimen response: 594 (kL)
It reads 5713.052 (kL)
